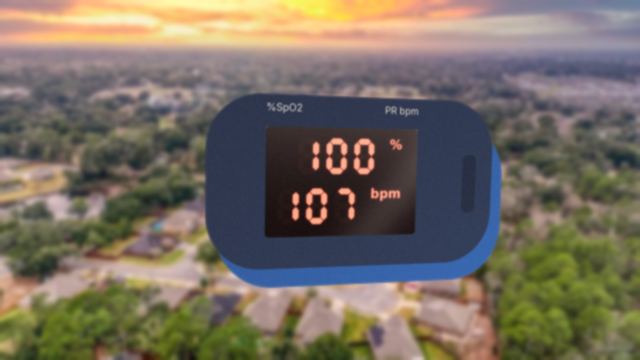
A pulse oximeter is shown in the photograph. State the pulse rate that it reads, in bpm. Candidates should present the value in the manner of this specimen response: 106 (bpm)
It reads 107 (bpm)
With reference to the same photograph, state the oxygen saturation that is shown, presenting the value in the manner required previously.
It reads 100 (%)
